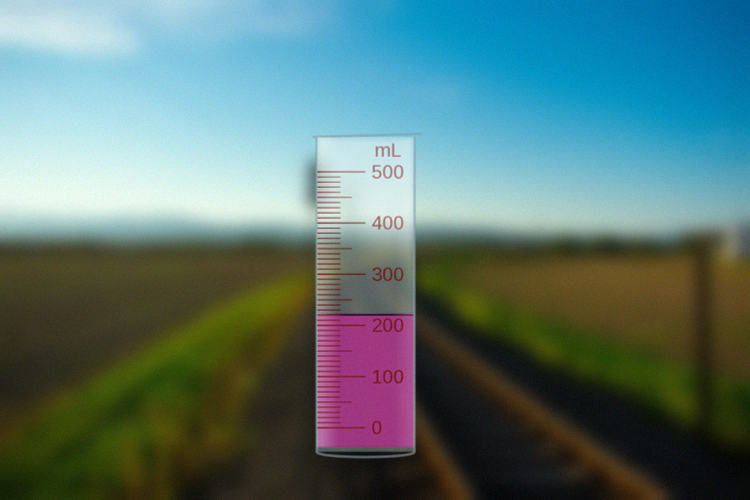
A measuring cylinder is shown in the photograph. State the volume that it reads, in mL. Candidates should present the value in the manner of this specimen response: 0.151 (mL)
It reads 220 (mL)
